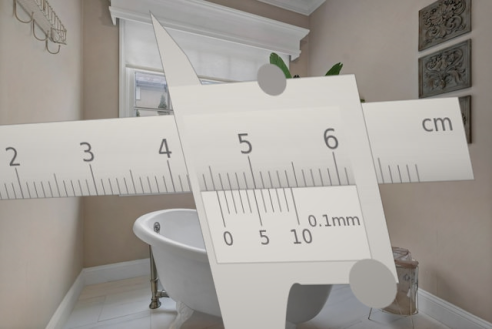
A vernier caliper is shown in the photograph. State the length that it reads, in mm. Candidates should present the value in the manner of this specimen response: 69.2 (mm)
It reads 45.2 (mm)
